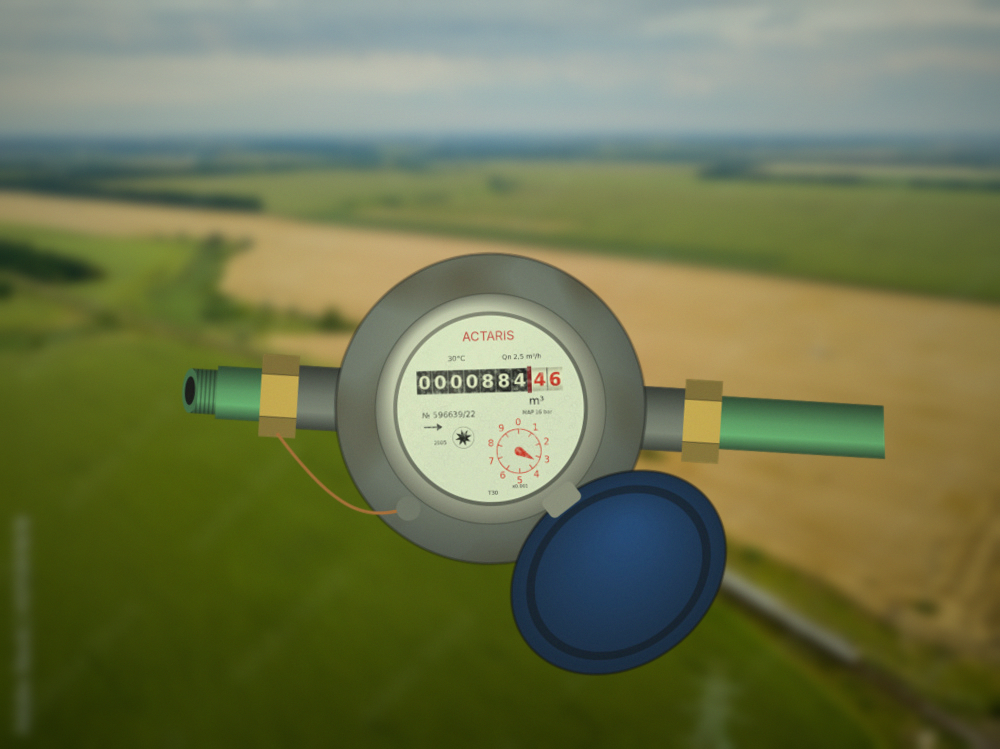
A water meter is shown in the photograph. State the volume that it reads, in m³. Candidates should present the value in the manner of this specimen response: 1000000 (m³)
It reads 884.463 (m³)
